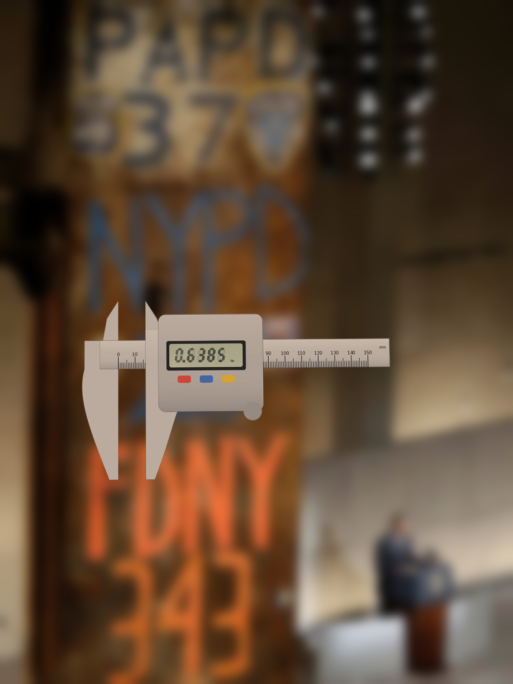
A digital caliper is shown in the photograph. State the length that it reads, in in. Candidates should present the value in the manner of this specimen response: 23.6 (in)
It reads 0.6385 (in)
